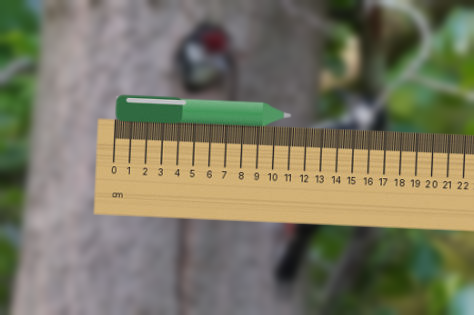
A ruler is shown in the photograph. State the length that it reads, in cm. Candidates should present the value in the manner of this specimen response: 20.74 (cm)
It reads 11 (cm)
